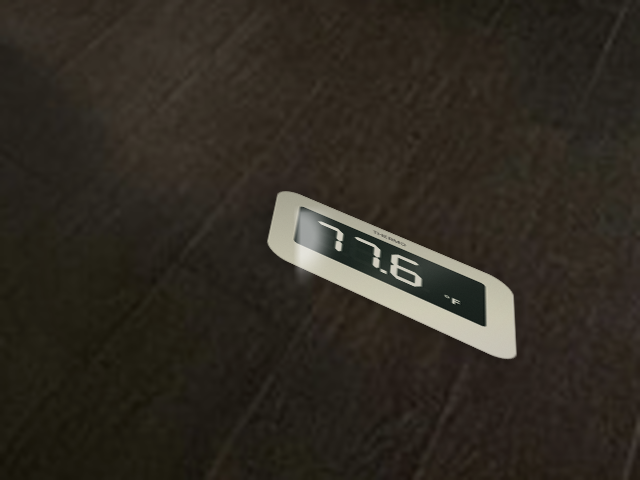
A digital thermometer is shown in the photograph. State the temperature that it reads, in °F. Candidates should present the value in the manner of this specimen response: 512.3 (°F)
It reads 77.6 (°F)
